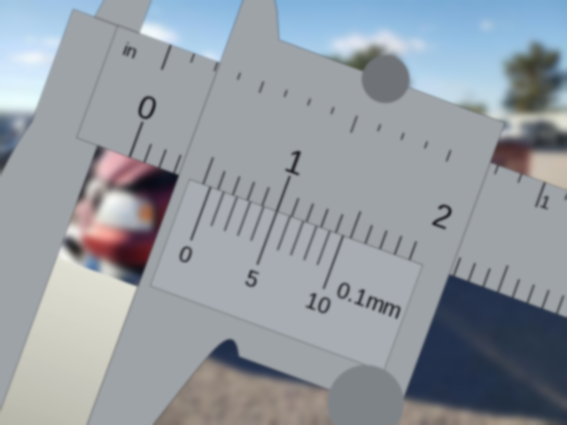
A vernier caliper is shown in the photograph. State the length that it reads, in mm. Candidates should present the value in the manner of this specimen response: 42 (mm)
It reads 5.5 (mm)
